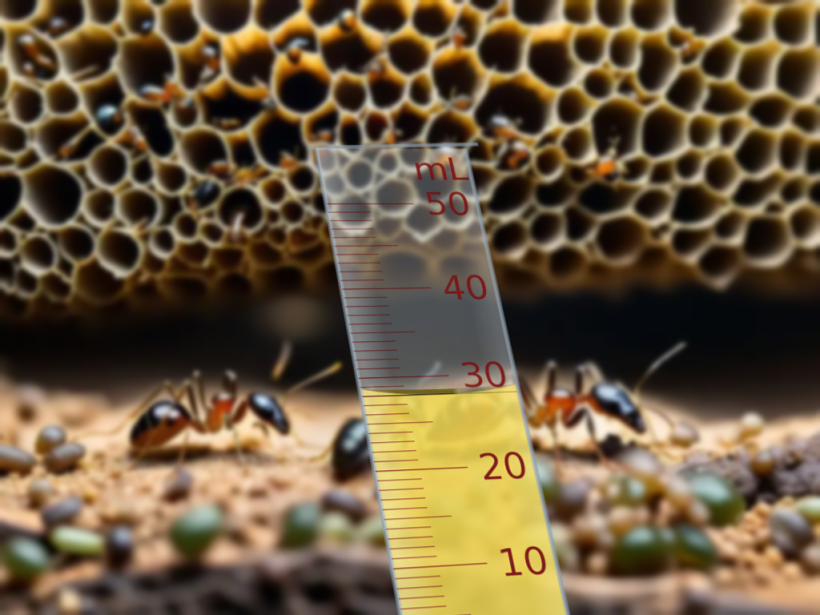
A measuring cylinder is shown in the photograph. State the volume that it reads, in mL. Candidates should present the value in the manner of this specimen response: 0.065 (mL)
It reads 28 (mL)
